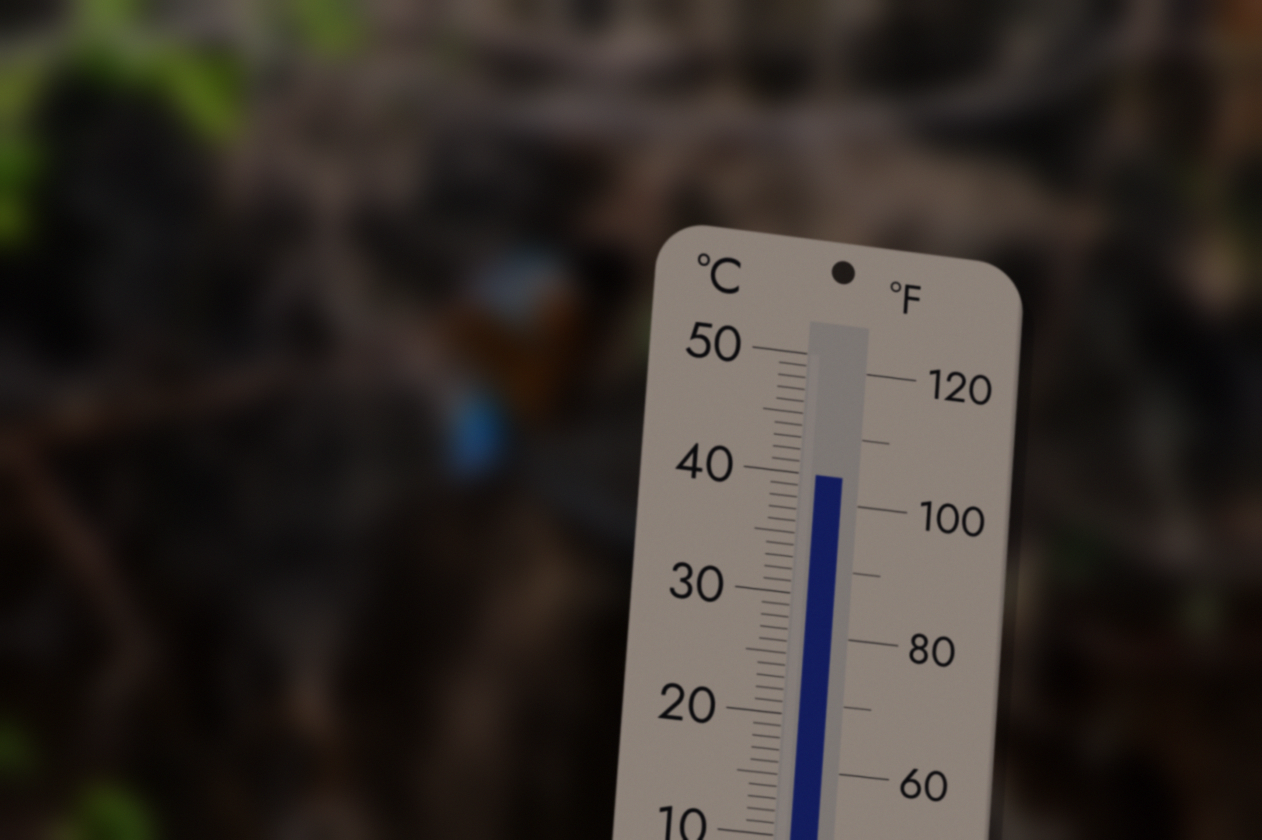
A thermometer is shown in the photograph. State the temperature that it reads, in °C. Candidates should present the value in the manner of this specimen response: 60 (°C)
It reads 40 (°C)
